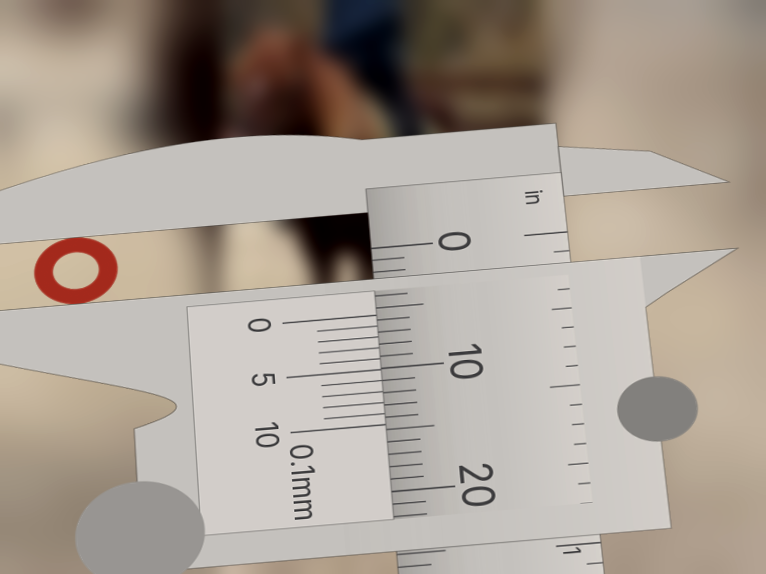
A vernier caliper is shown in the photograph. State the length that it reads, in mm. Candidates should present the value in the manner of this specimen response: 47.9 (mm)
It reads 5.6 (mm)
